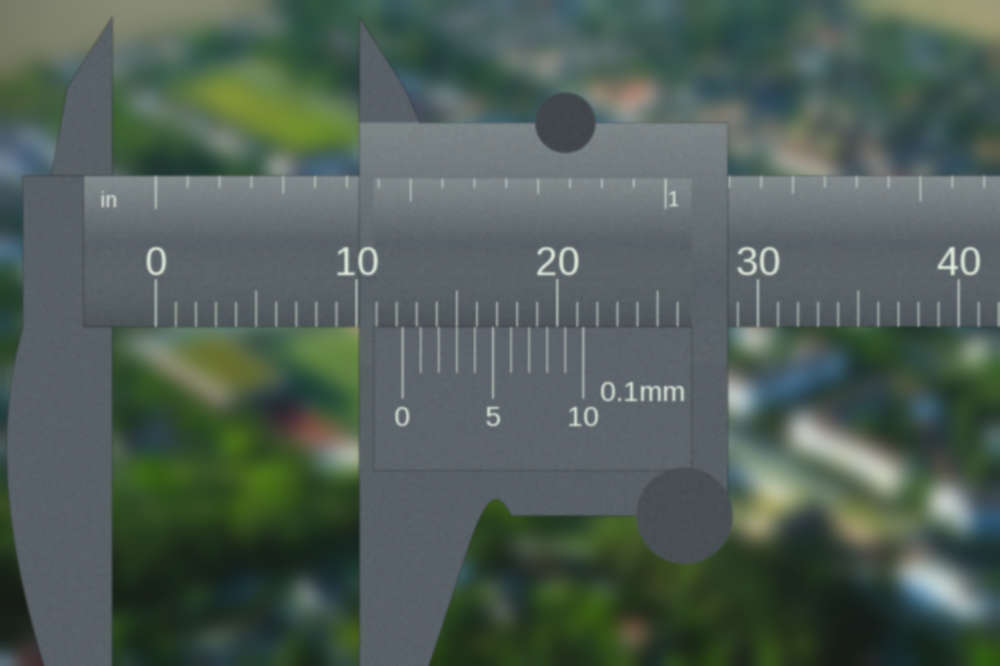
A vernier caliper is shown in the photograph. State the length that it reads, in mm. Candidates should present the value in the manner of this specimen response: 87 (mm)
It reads 12.3 (mm)
